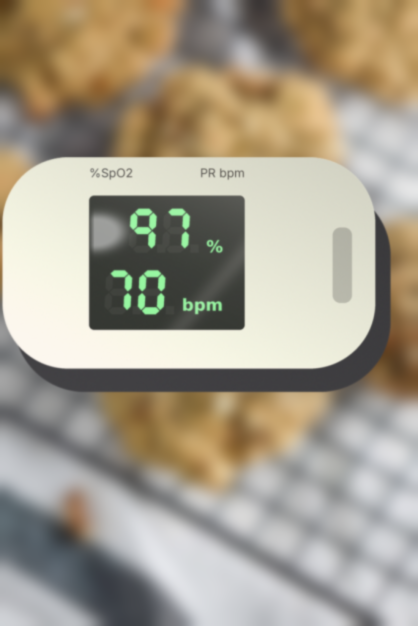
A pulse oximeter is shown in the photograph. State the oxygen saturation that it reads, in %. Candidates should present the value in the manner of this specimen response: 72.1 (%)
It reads 97 (%)
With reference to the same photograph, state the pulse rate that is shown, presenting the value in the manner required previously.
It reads 70 (bpm)
